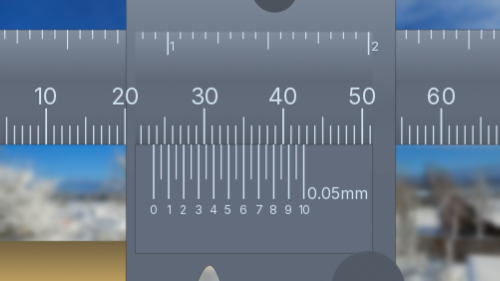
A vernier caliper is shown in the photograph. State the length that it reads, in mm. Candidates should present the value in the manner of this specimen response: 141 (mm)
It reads 23.6 (mm)
